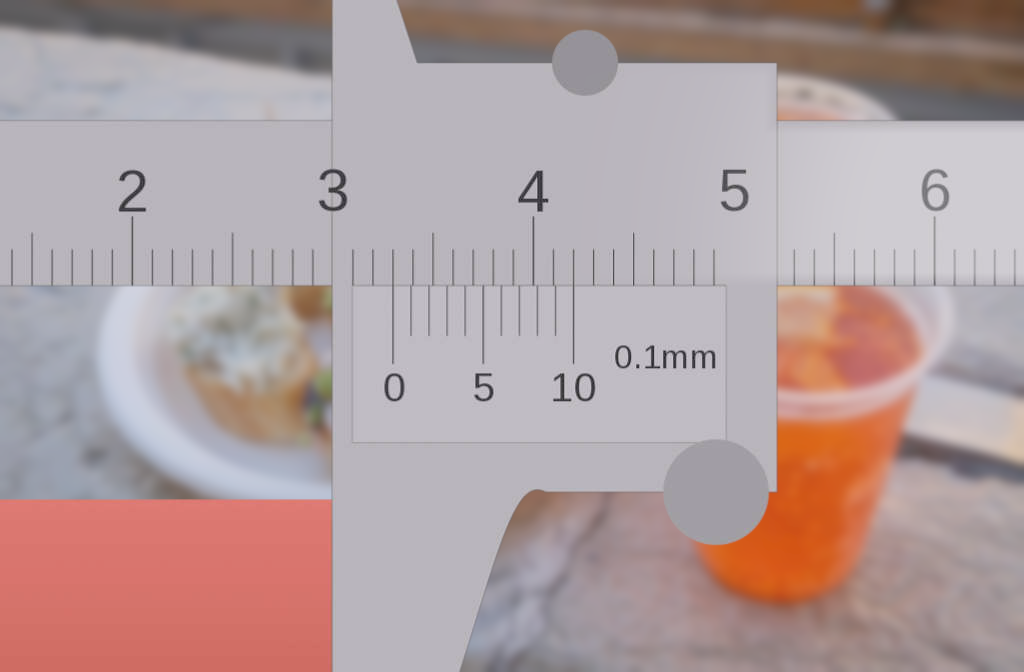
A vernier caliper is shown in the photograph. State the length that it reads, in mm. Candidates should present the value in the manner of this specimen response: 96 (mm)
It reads 33.0 (mm)
